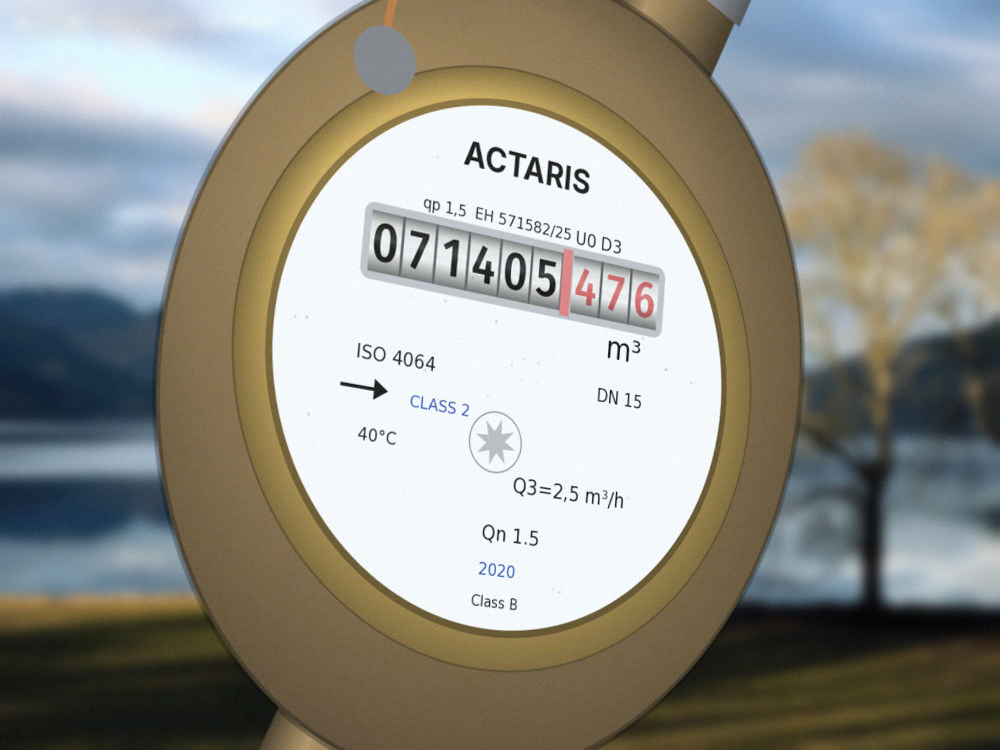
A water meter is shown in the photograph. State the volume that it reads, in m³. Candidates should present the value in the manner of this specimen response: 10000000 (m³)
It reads 71405.476 (m³)
